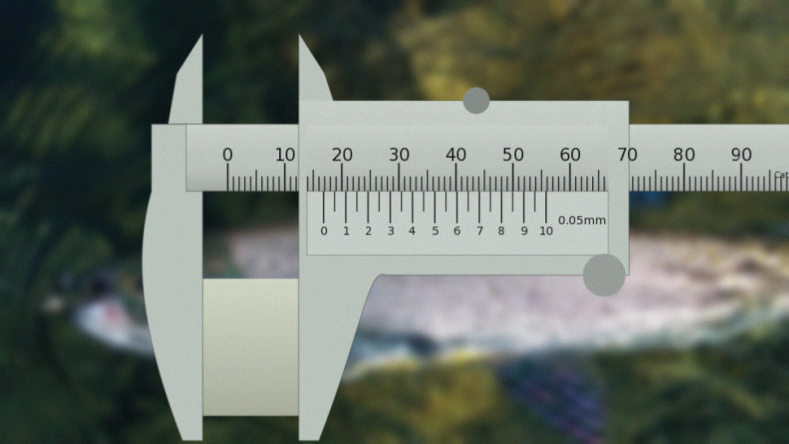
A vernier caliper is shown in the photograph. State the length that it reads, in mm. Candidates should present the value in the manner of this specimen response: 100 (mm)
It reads 16.8 (mm)
